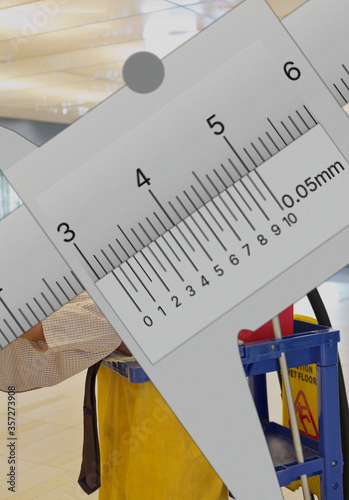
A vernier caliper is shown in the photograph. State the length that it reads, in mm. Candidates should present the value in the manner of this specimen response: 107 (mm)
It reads 31.6 (mm)
